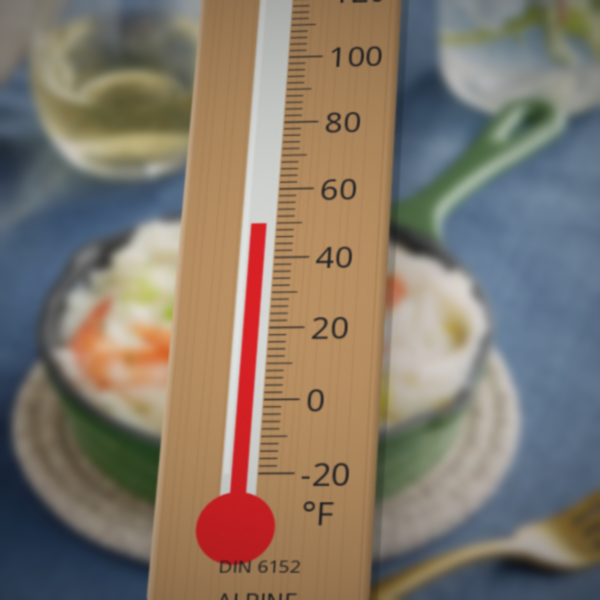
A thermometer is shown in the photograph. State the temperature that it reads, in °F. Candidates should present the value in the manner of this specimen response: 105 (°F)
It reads 50 (°F)
